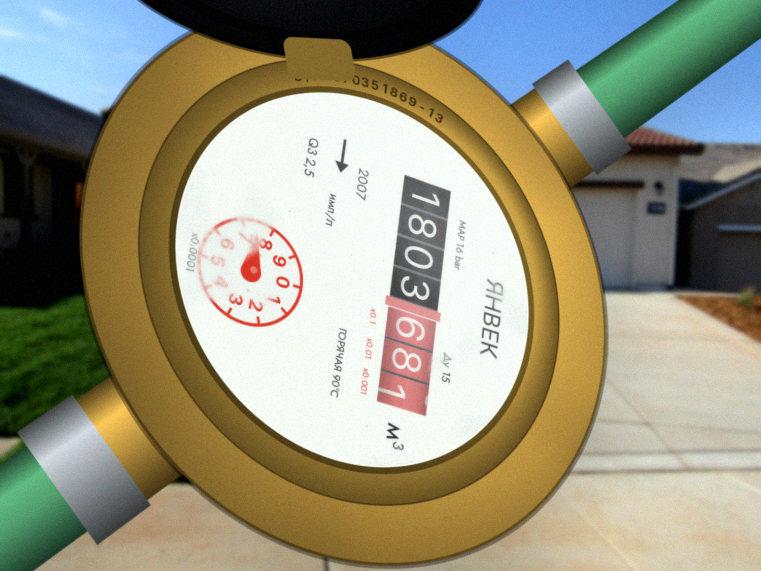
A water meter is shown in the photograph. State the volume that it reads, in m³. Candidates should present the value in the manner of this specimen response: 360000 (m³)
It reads 1803.6807 (m³)
